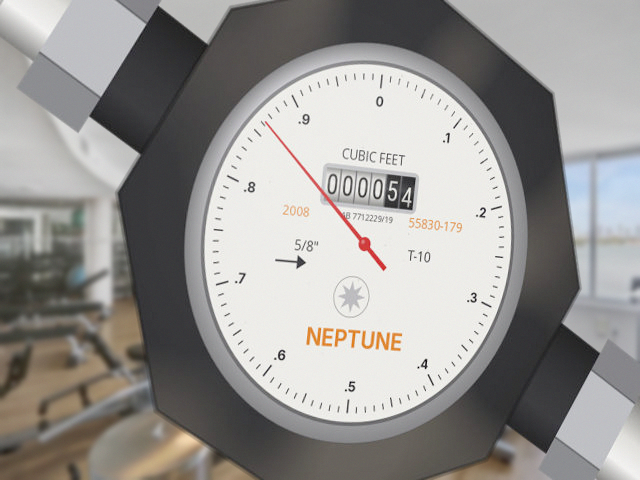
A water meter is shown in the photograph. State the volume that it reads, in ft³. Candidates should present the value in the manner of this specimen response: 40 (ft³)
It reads 53.86 (ft³)
